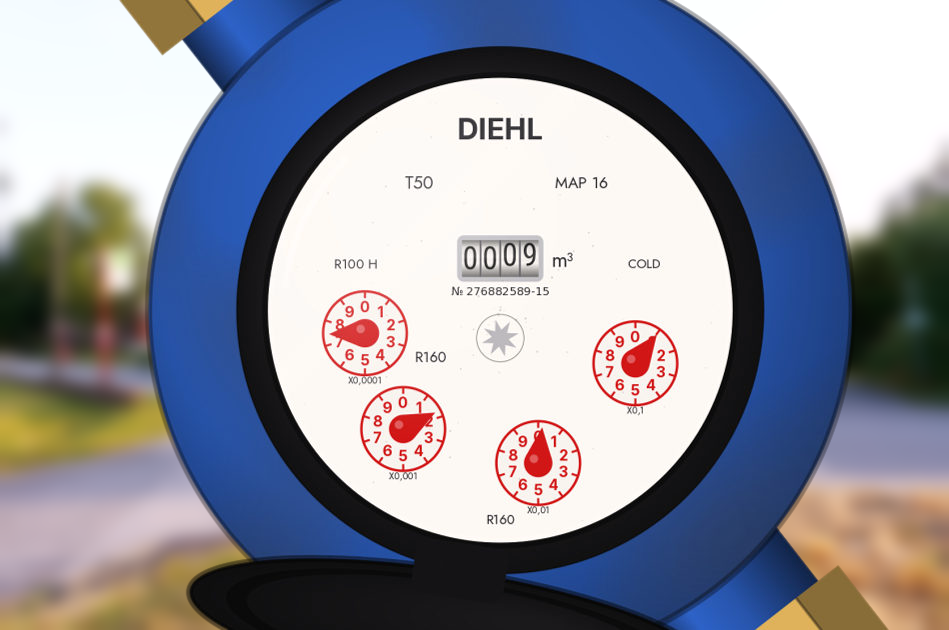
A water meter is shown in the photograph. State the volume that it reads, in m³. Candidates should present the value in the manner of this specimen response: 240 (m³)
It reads 9.1017 (m³)
